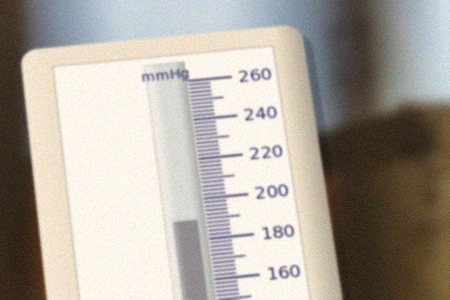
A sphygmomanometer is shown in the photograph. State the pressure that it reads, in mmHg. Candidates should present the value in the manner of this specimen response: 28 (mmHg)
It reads 190 (mmHg)
